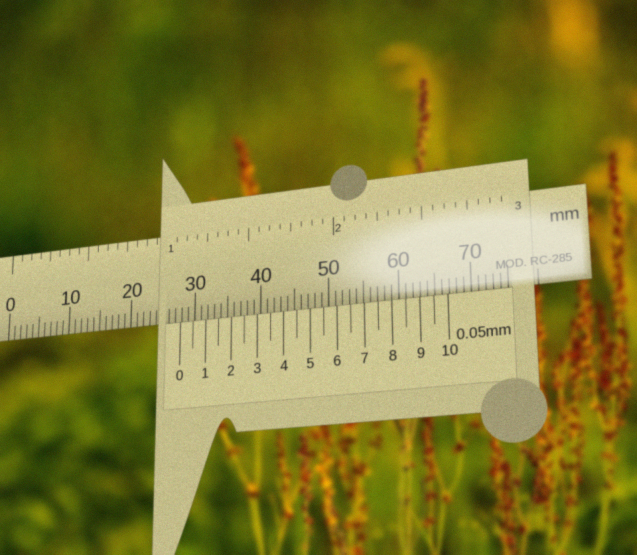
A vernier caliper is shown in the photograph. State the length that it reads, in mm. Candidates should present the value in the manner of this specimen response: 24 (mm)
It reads 27.8 (mm)
